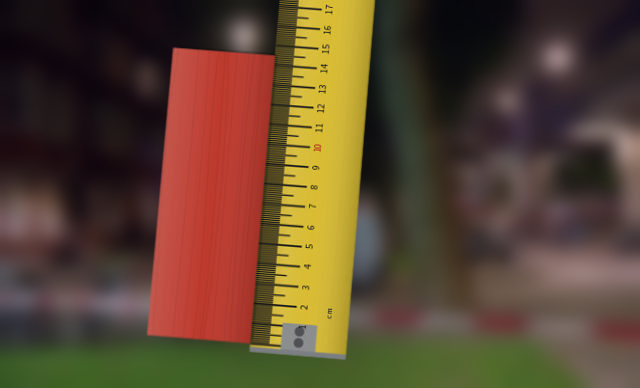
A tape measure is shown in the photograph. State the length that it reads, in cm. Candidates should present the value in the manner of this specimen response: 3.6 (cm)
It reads 14.5 (cm)
